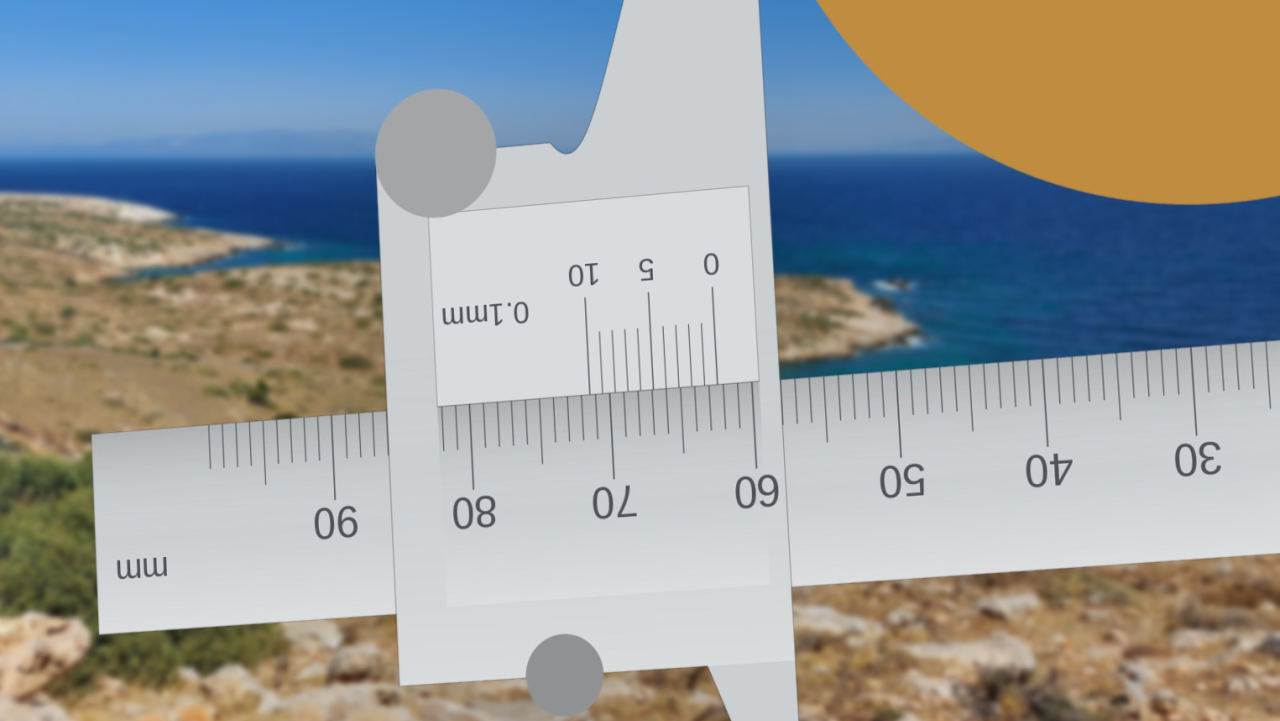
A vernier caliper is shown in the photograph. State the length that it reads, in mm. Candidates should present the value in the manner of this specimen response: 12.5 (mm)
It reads 62.4 (mm)
